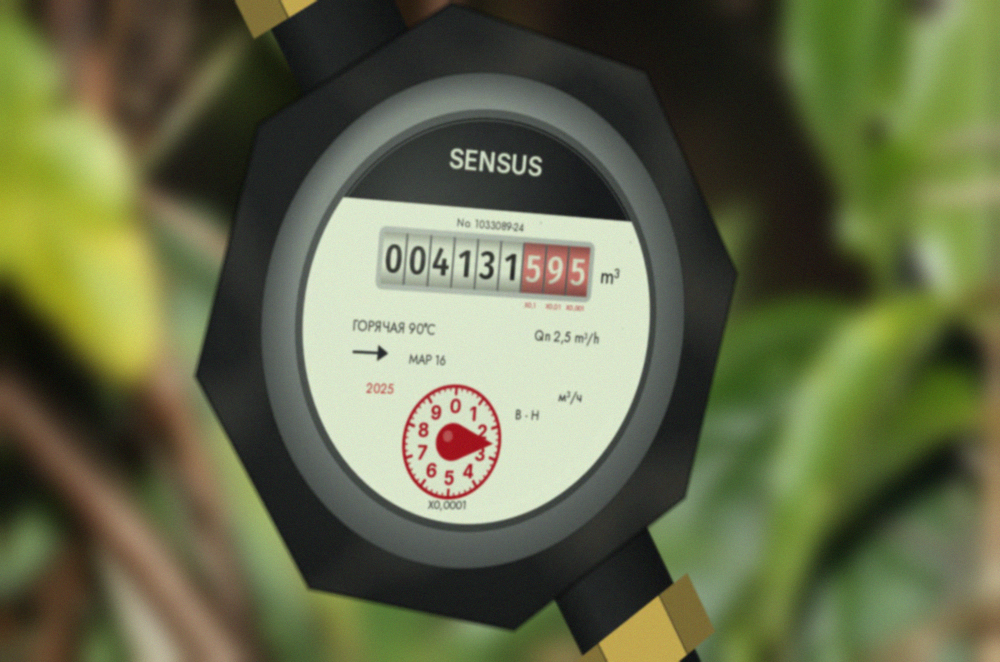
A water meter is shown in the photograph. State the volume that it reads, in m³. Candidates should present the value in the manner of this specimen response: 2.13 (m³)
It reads 4131.5952 (m³)
